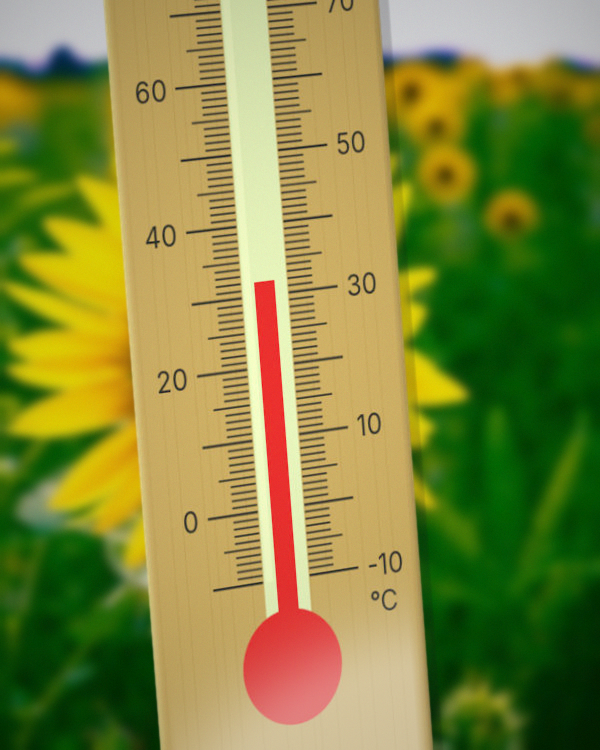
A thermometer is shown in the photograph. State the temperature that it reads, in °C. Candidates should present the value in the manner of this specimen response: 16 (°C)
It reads 32 (°C)
